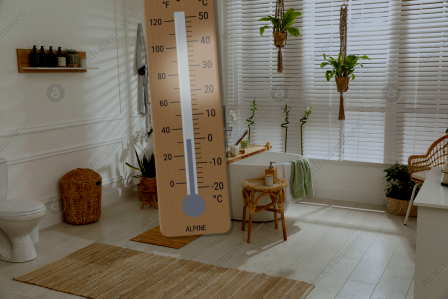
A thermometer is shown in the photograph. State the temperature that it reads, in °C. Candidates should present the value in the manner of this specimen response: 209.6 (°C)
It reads 0 (°C)
